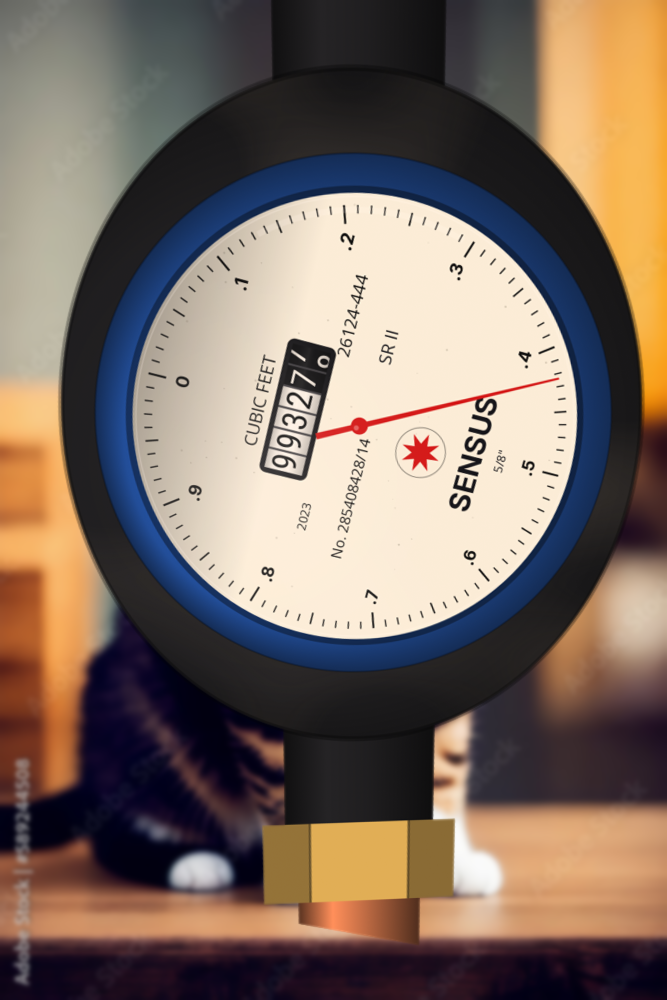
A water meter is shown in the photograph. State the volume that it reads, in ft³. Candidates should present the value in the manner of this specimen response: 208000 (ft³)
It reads 993277.42 (ft³)
